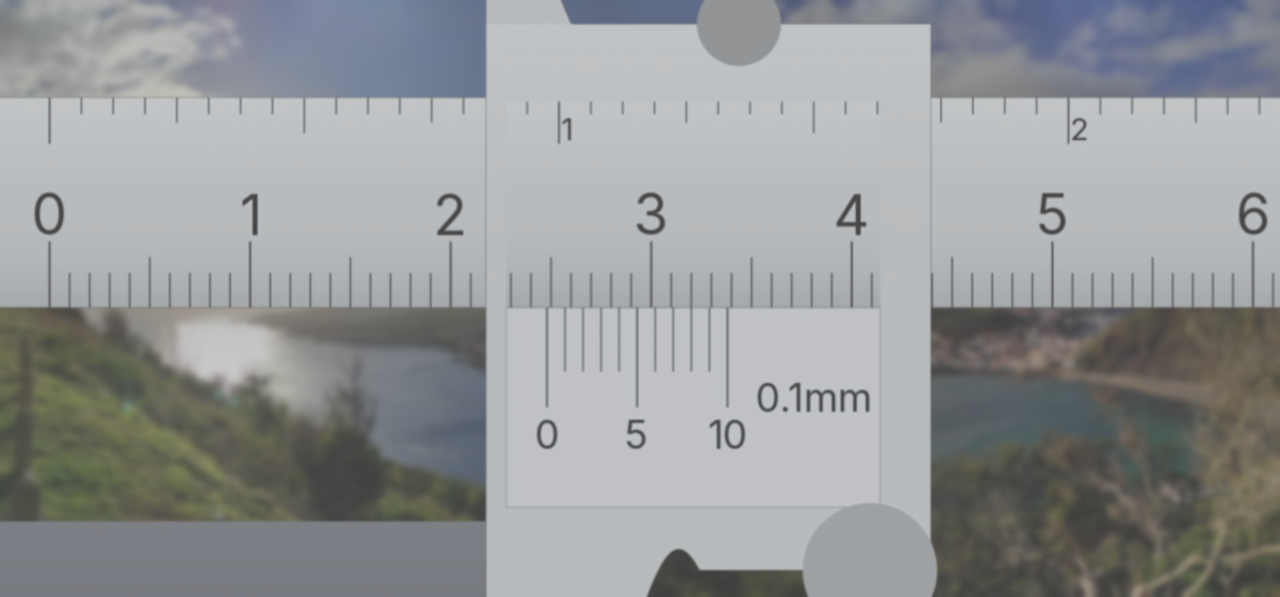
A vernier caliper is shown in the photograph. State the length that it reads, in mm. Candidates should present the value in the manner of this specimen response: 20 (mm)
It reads 24.8 (mm)
